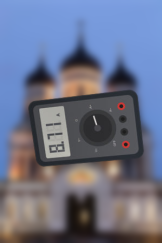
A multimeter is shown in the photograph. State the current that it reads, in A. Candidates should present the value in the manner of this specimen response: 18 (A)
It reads 8.71 (A)
